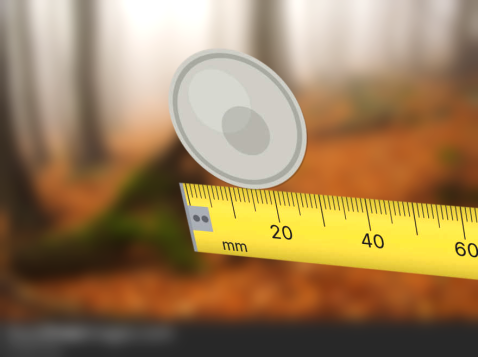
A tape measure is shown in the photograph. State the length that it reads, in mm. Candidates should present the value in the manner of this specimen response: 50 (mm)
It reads 30 (mm)
